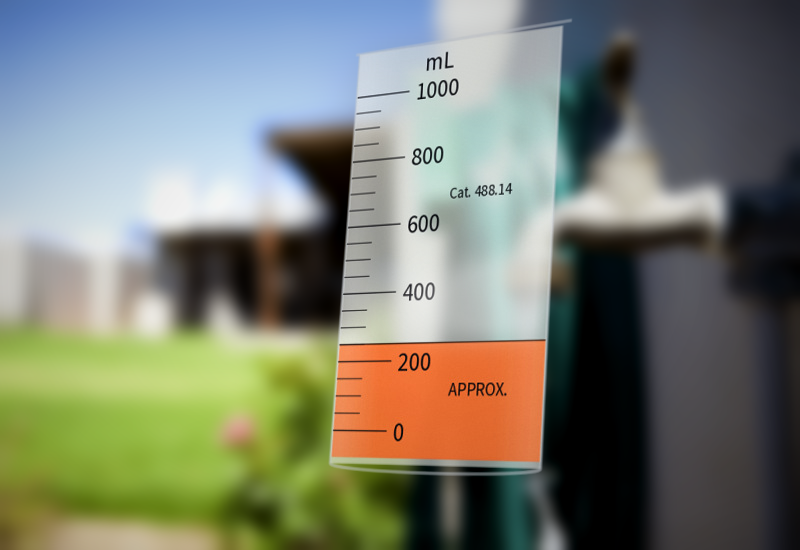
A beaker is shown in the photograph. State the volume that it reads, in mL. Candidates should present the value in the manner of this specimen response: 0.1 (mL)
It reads 250 (mL)
